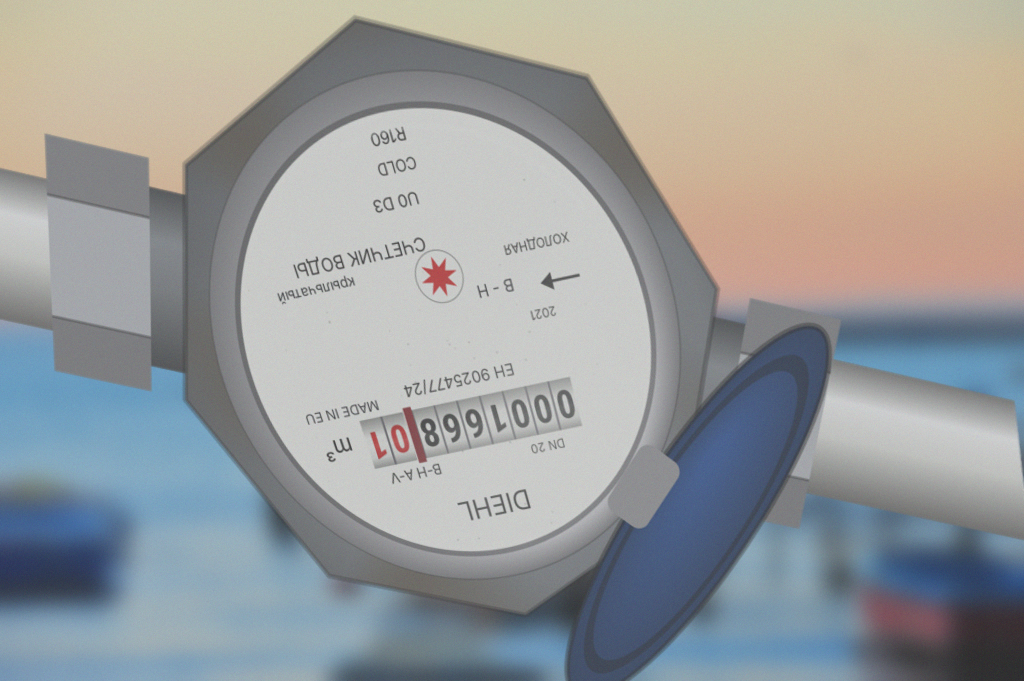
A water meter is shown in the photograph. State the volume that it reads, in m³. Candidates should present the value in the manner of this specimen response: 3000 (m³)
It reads 1668.01 (m³)
